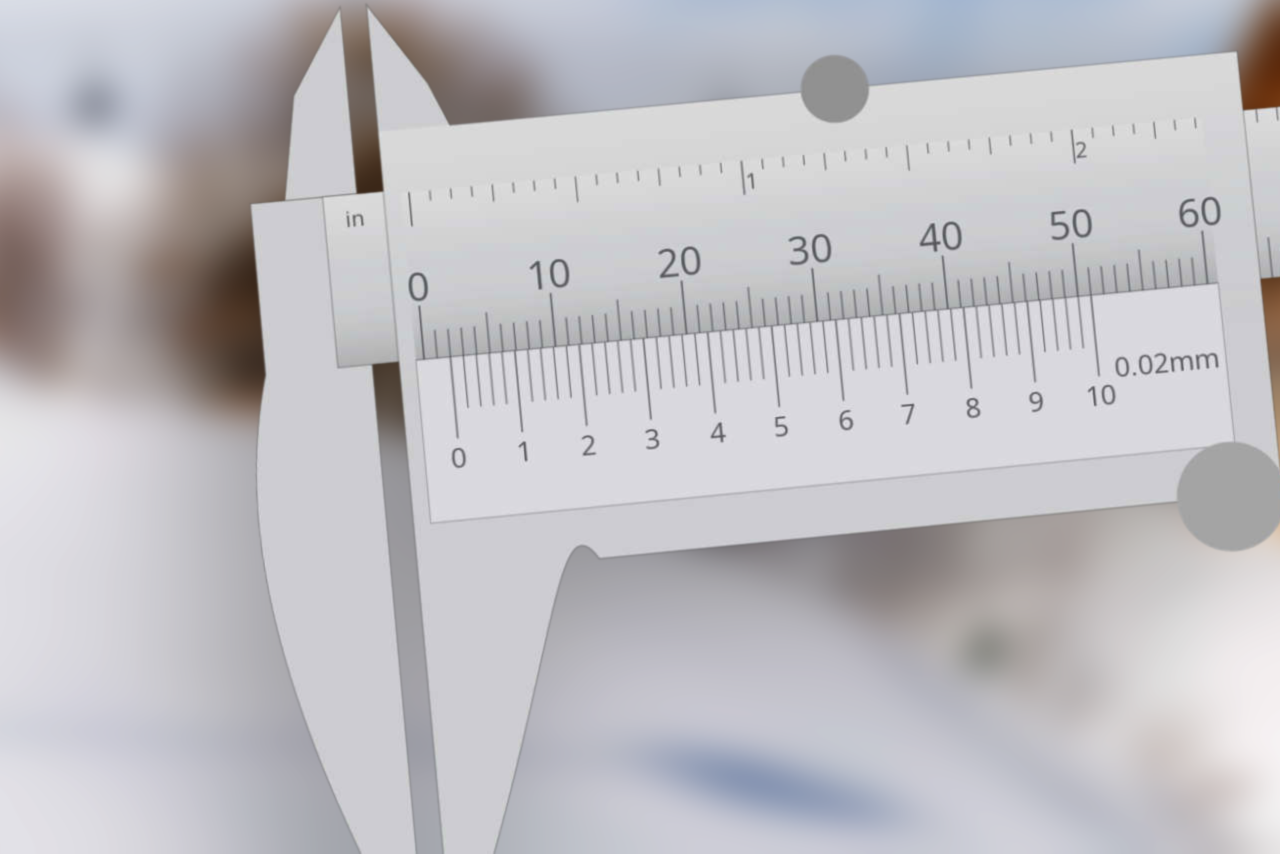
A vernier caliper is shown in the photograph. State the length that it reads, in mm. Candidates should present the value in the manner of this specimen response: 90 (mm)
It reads 2.0 (mm)
